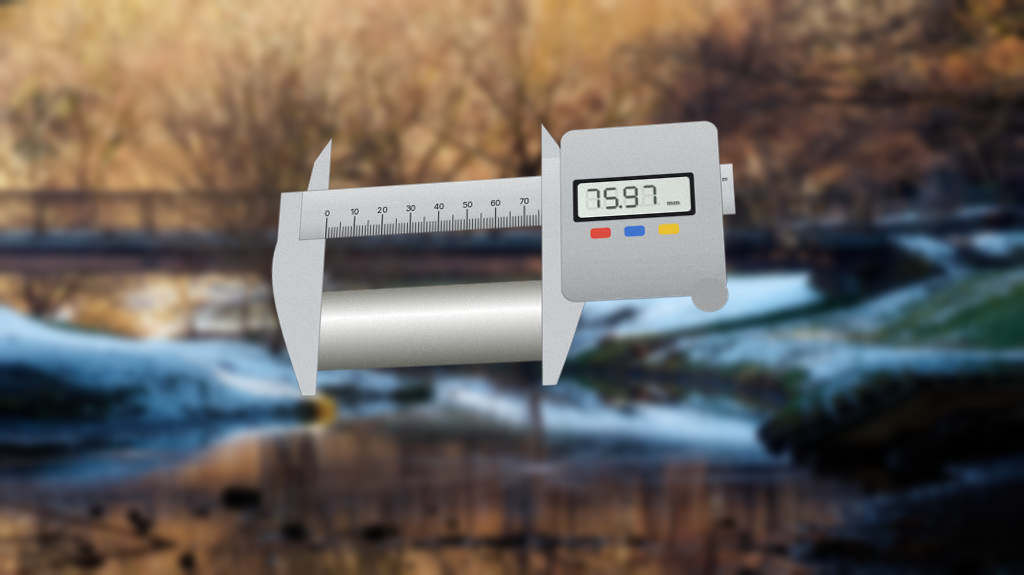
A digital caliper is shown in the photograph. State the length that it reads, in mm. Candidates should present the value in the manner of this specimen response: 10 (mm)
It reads 75.97 (mm)
